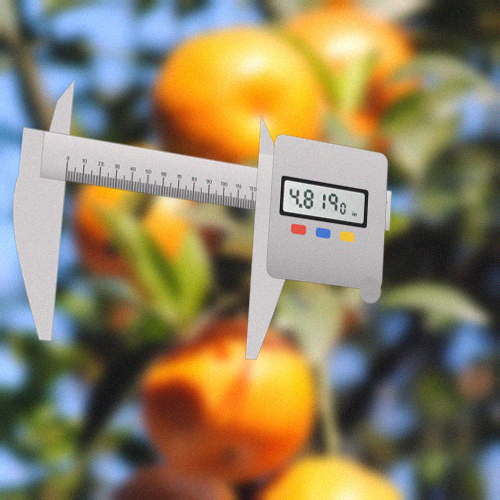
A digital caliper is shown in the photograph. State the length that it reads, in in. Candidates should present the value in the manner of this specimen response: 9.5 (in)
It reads 4.8190 (in)
